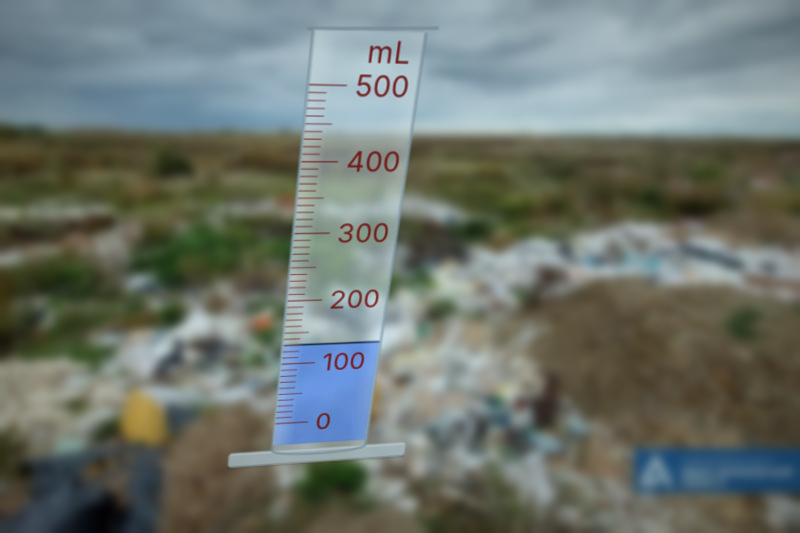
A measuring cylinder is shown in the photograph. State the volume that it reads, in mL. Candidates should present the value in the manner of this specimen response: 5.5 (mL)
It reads 130 (mL)
